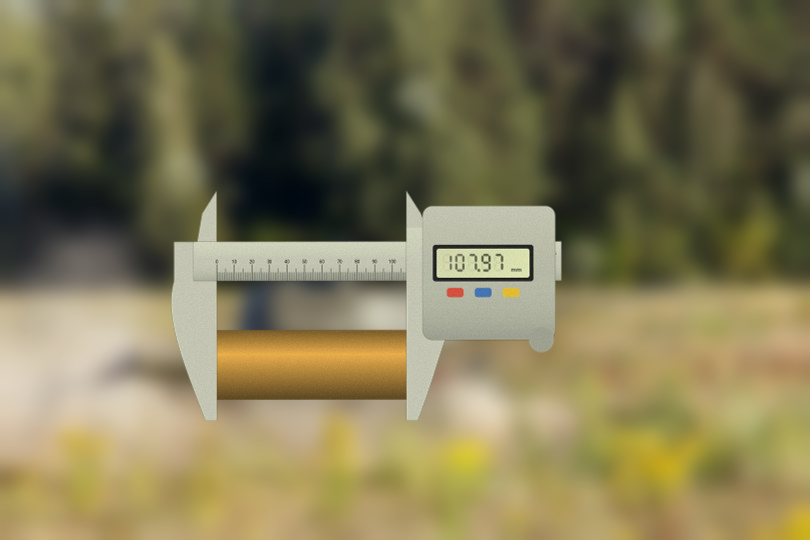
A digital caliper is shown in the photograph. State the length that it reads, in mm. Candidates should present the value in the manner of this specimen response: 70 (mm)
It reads 107.97 (mm)
